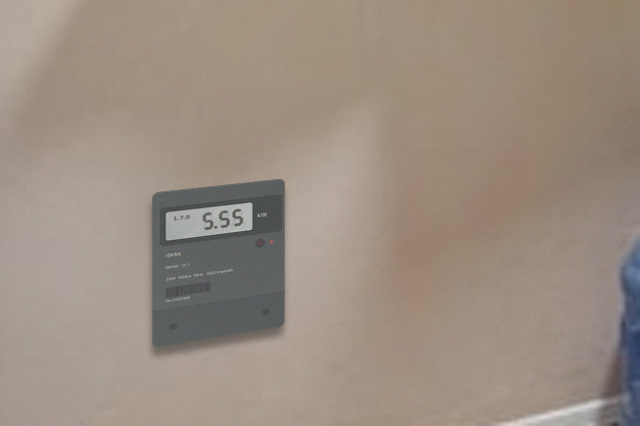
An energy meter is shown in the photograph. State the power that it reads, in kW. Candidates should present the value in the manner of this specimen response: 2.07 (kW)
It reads 5.55 (kW)
